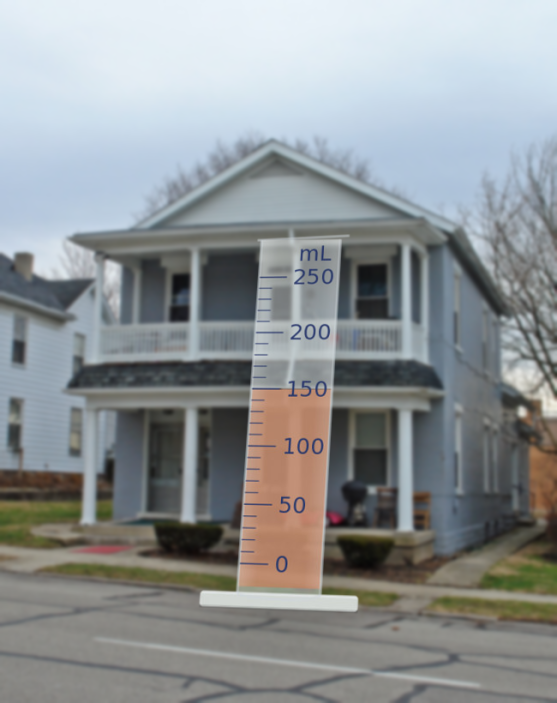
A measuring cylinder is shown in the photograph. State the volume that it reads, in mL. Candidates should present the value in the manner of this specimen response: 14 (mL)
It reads 150 (mL)
